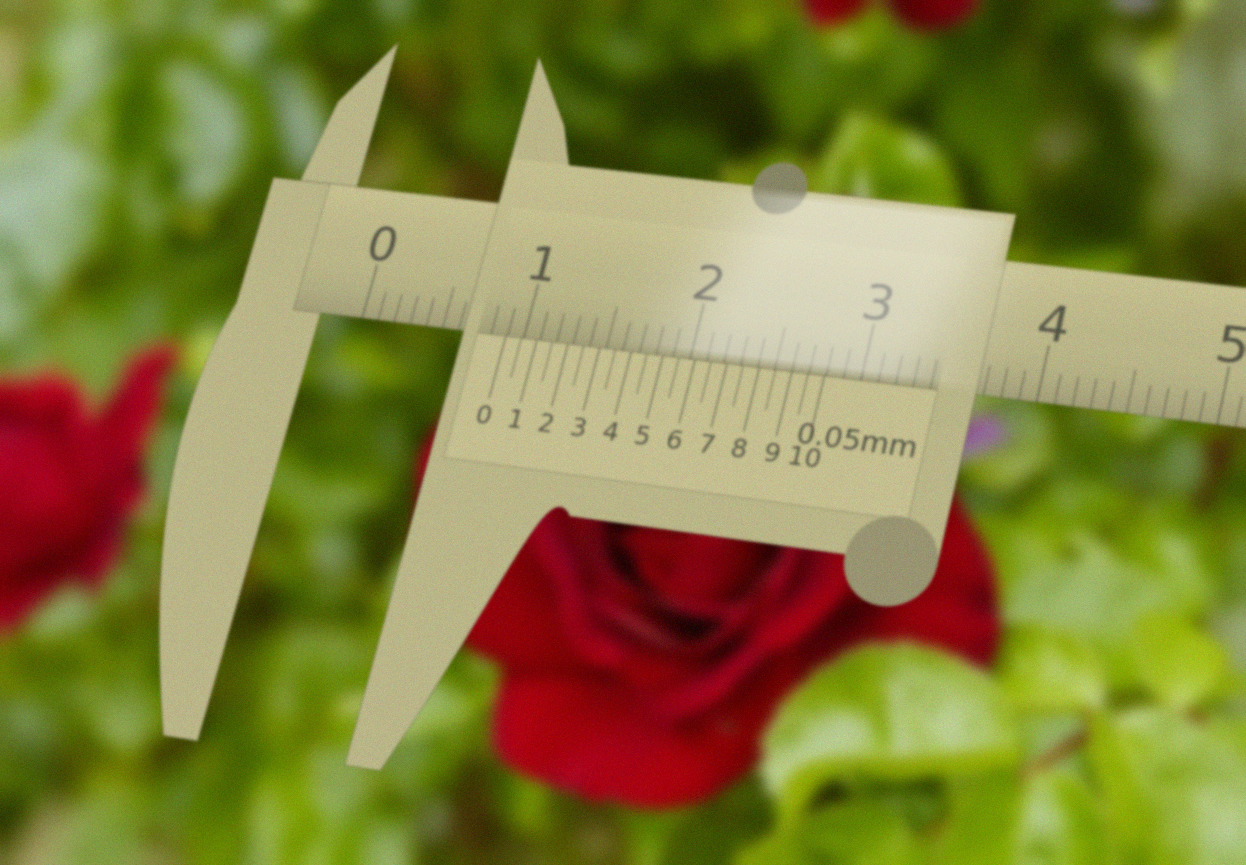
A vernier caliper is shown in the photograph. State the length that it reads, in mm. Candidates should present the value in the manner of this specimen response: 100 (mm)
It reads 8.9 (mm)
